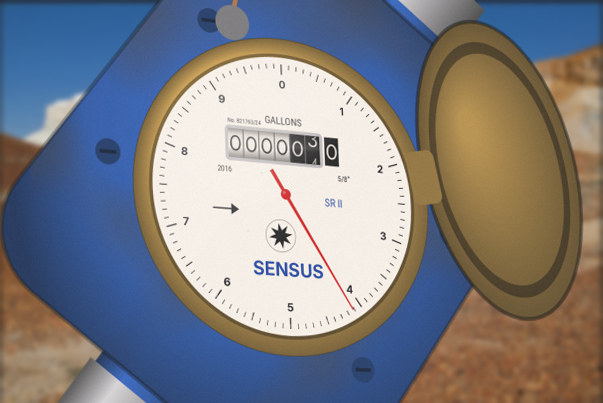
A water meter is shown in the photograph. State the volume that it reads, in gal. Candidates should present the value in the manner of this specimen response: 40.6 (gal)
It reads 34.1 (gal)
